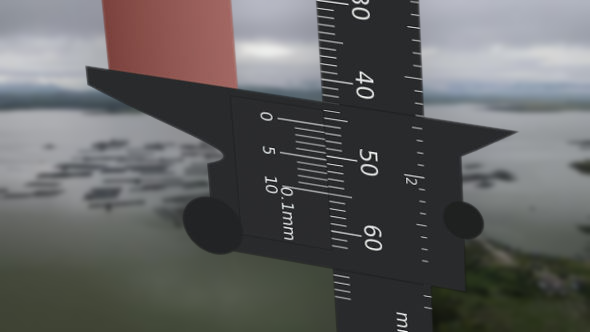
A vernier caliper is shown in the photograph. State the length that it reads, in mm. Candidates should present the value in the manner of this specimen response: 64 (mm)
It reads 46.0 (mm)
